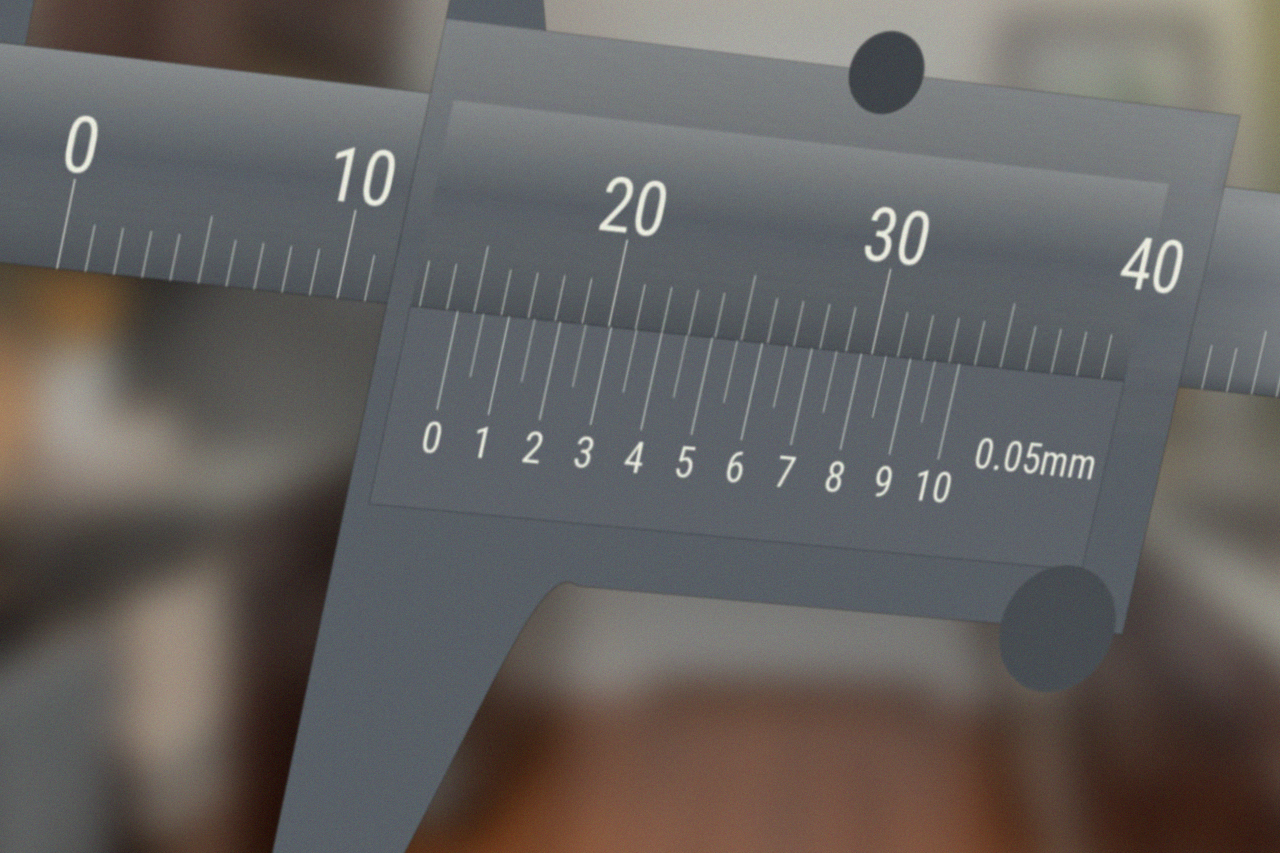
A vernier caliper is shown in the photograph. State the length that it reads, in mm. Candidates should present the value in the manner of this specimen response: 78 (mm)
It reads 14.4 (mm)
